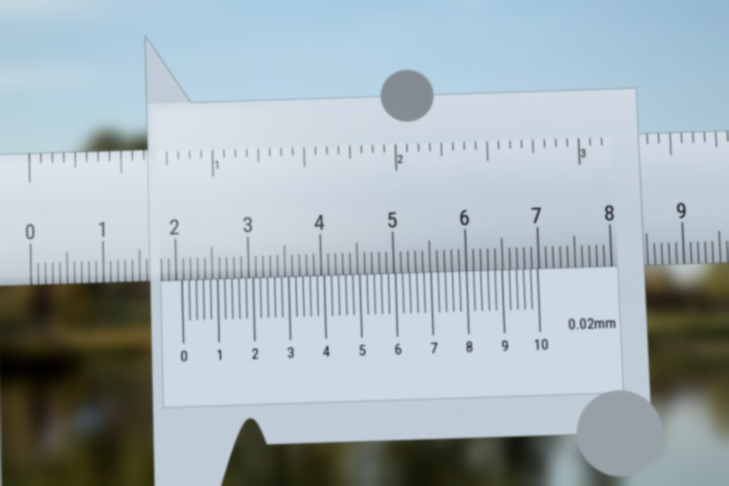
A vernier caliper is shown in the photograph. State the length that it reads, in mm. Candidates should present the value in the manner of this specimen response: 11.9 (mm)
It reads 20.8 (mm)
